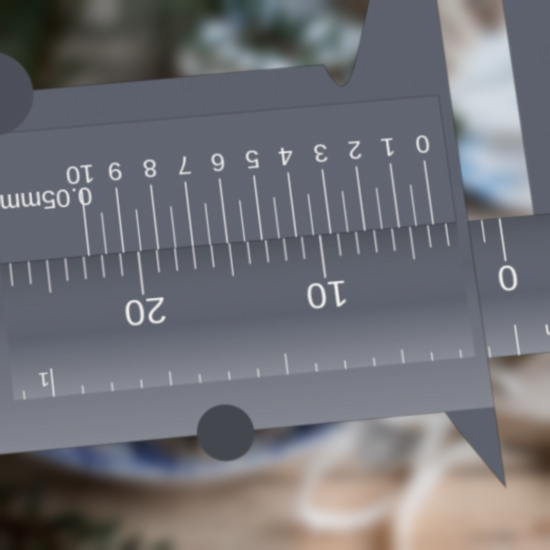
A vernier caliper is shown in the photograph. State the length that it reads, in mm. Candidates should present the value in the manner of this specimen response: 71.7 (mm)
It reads 3.7 (mm)
